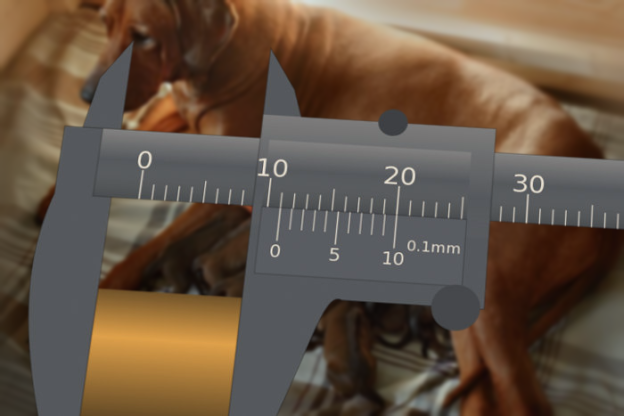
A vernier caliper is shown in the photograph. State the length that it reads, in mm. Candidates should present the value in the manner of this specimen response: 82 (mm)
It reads 11.0 (mm)
